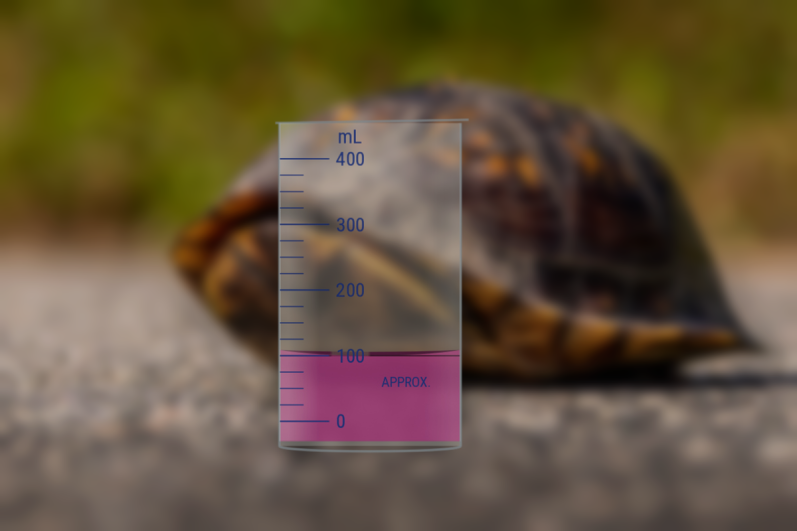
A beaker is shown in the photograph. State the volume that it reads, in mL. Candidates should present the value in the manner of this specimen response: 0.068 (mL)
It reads 100 (mL)
